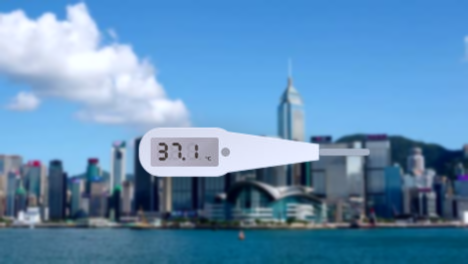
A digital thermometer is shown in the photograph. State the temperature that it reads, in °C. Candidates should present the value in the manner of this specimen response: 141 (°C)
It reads 37.1 (°C)
